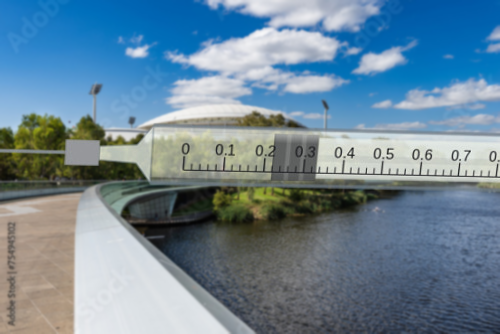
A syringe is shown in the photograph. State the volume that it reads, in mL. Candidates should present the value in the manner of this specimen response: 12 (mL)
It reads 0.22 (mL)
